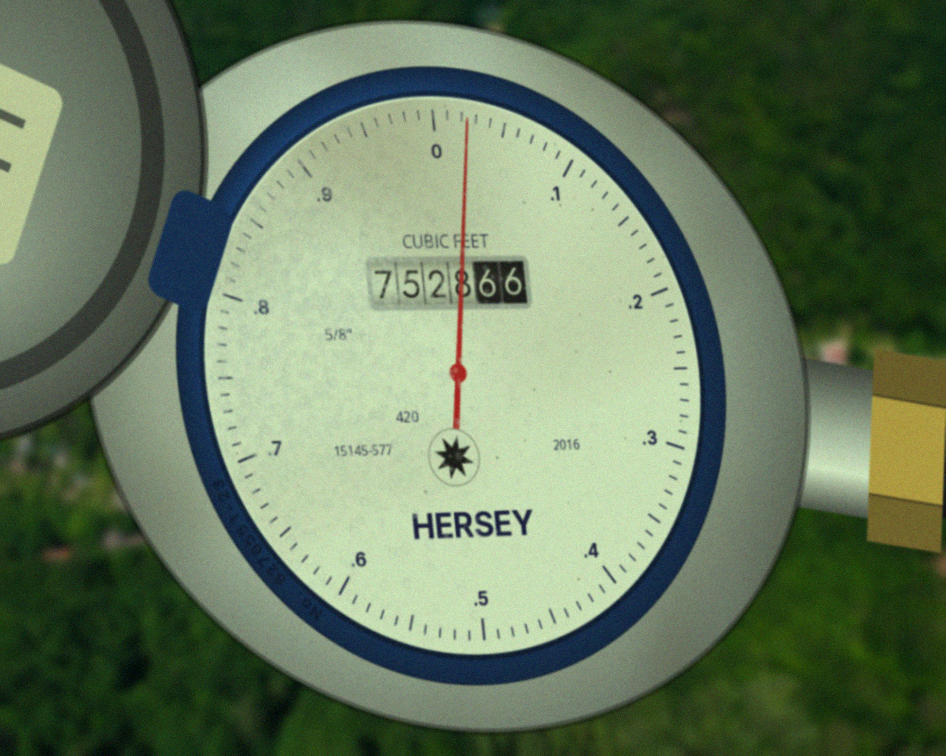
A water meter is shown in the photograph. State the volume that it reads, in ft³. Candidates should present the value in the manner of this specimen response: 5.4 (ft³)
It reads 752866.02 (ft³)
